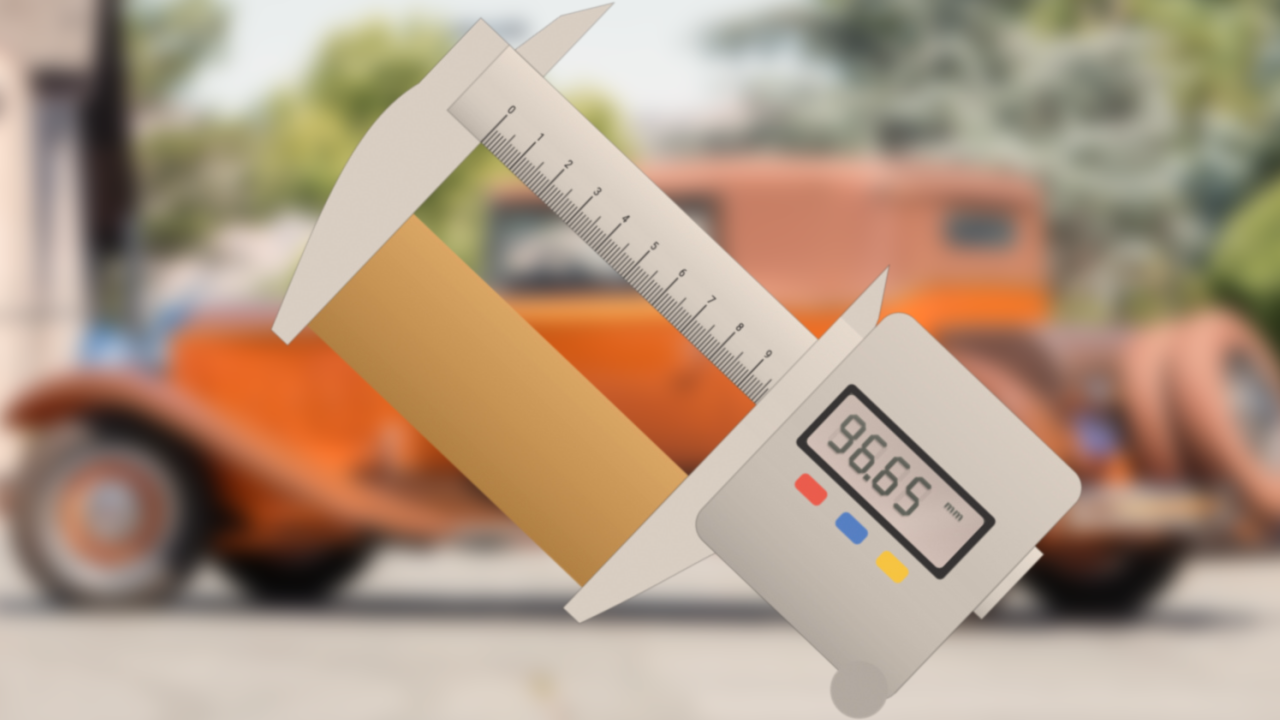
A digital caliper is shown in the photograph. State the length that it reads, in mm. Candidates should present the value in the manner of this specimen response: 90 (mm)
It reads 96.65 (mm)
